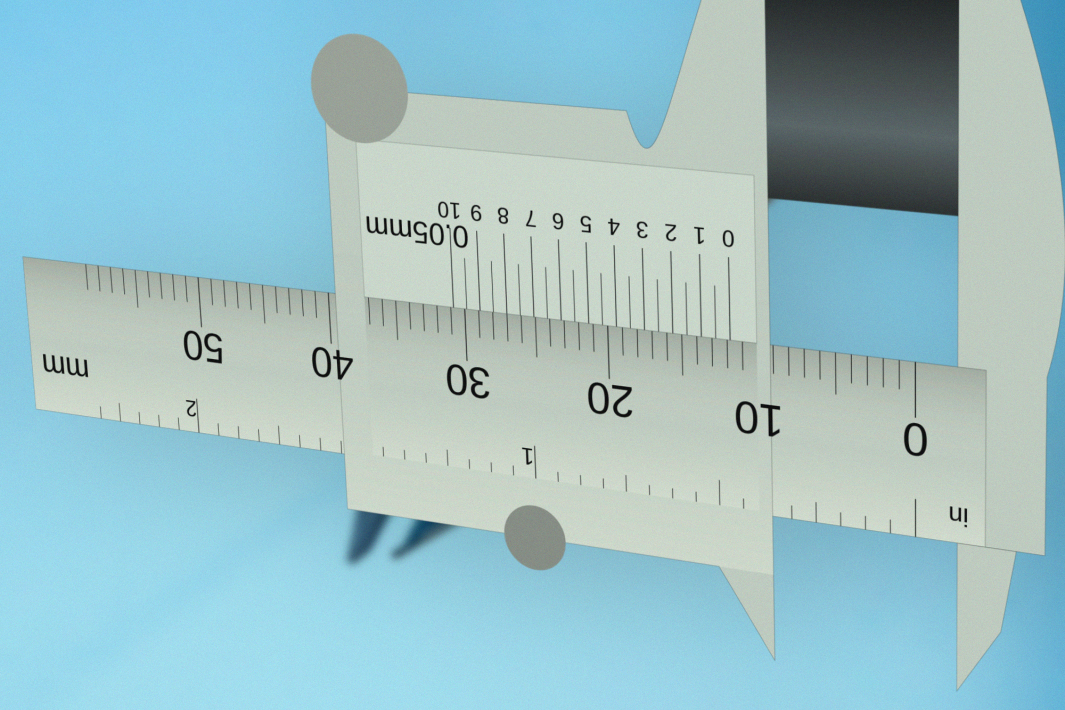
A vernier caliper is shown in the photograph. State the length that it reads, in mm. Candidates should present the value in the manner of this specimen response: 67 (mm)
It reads 11.8 (mm)
